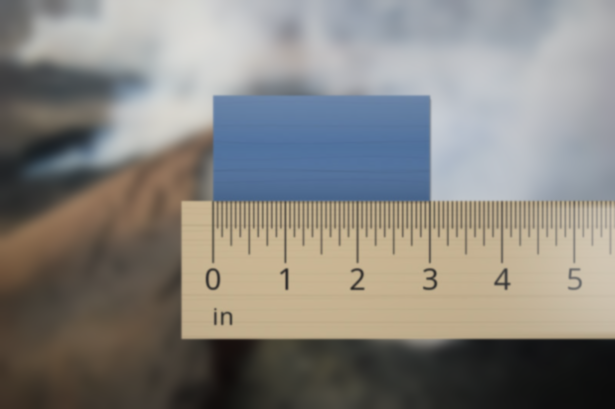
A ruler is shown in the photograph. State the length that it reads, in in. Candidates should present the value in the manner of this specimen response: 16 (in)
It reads 3 (in)
